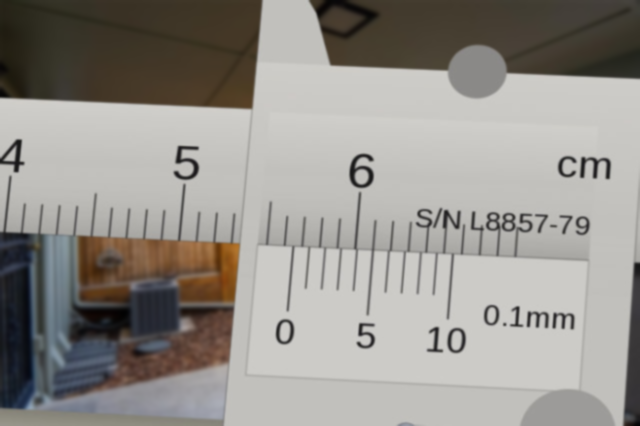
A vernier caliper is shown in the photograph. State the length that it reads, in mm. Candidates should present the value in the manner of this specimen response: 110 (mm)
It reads 56.5 (mm)
